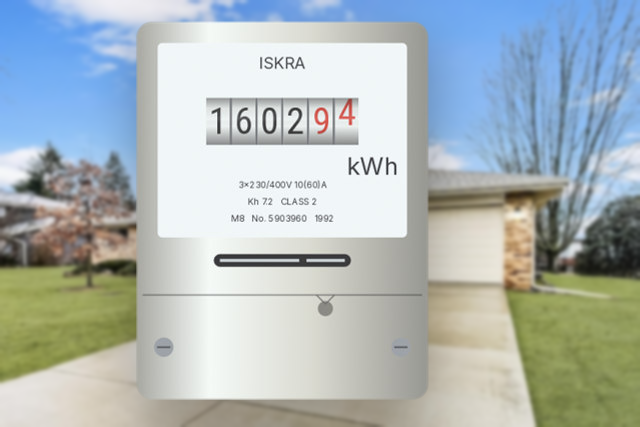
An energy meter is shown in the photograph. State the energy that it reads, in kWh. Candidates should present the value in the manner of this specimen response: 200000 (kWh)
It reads 1602.94 (kWh)
